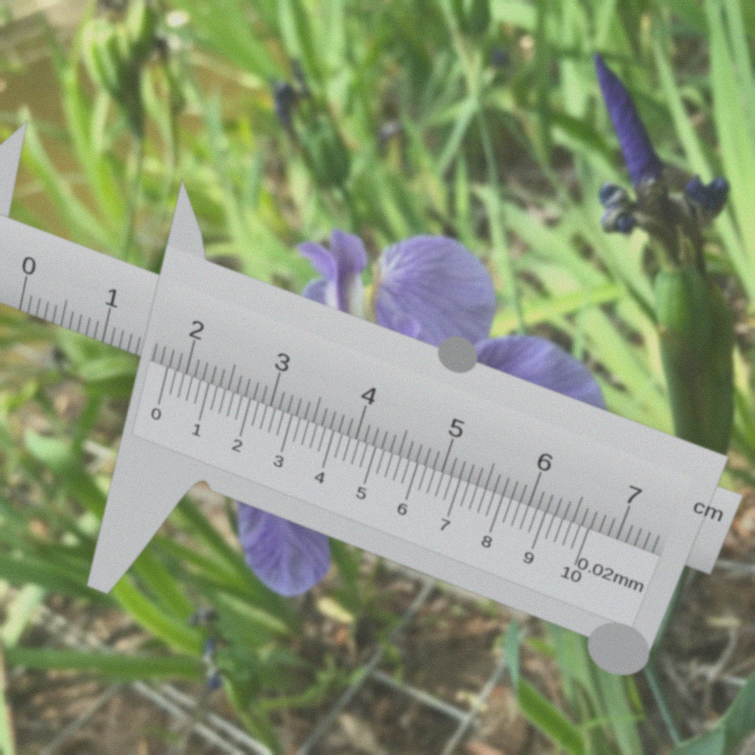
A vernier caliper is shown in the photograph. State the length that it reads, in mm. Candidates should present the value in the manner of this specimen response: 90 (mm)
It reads 17.8 (mm)
